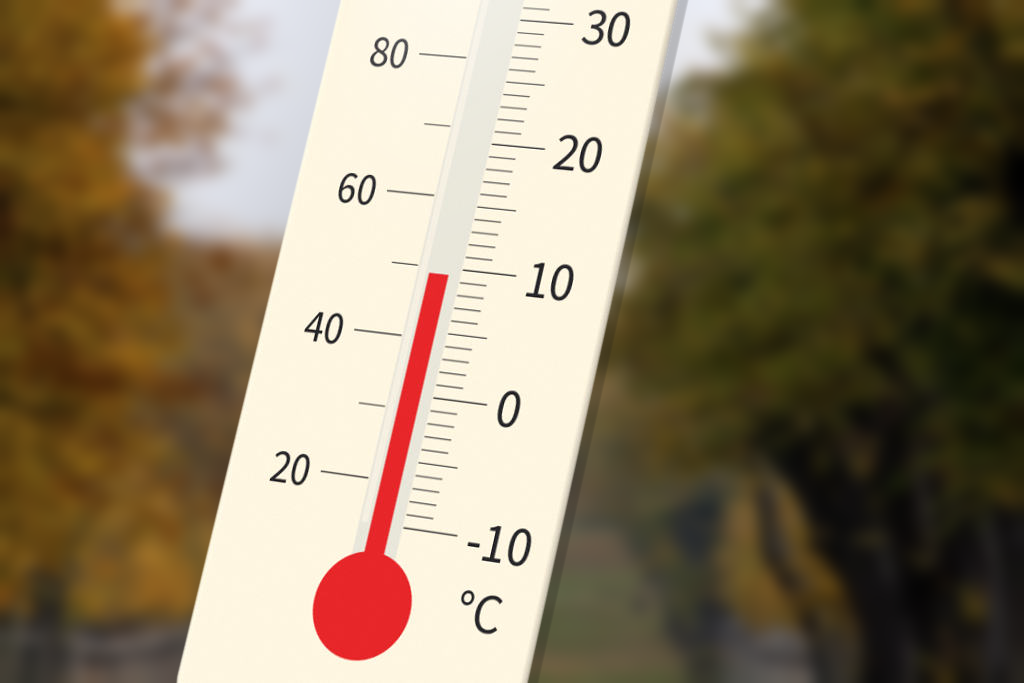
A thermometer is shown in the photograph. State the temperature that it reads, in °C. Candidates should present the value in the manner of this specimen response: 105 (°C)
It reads 9.5 (°C)
